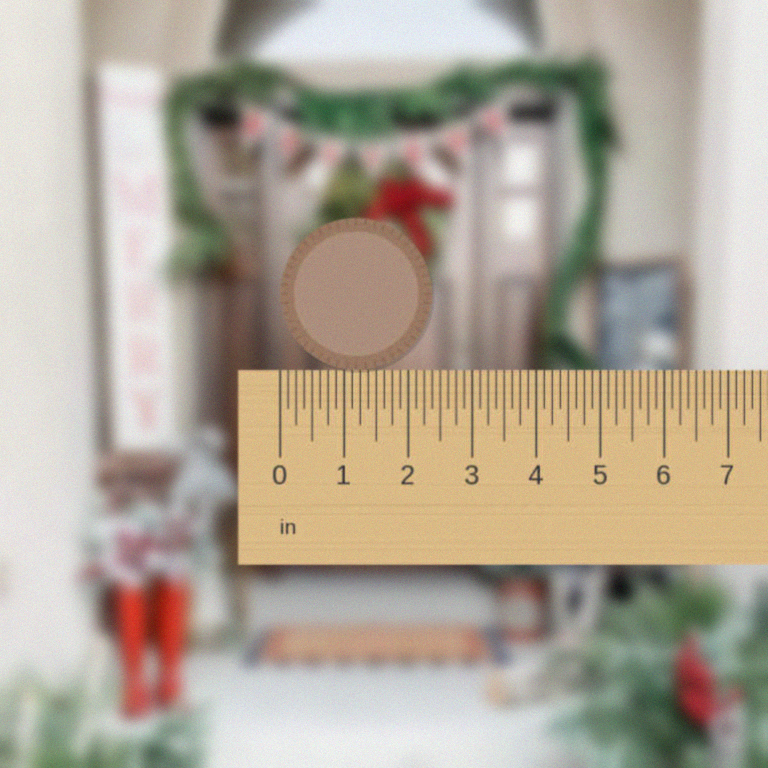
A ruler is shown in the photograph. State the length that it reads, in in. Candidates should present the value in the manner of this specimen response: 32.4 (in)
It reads 2.375 (in)
